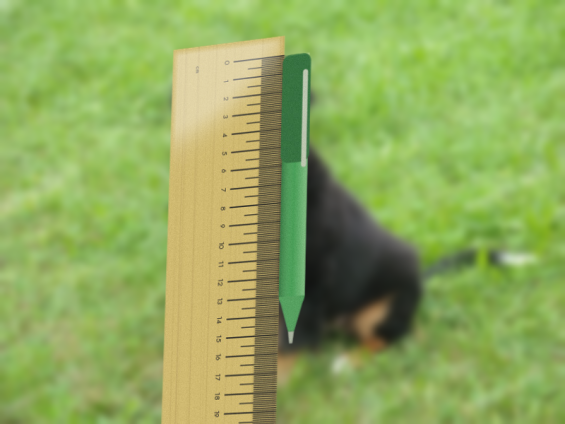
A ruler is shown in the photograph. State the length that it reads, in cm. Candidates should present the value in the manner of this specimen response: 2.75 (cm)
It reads 15.5 (cm)
